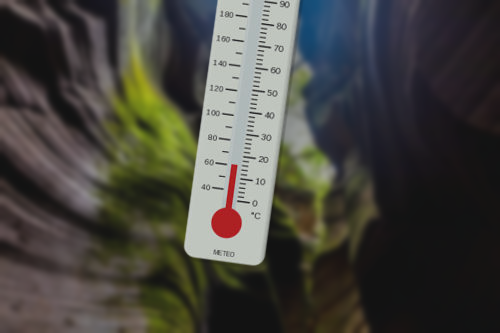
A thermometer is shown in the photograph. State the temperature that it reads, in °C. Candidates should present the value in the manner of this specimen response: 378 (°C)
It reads 16 (°C)
